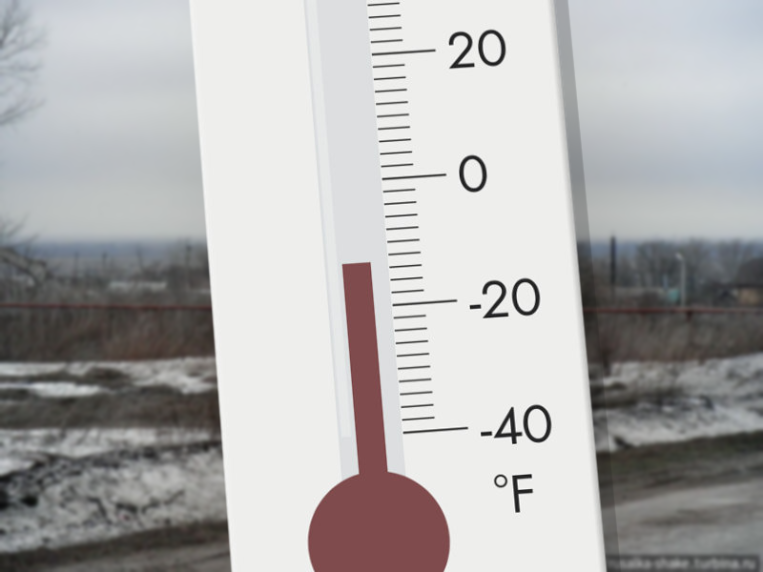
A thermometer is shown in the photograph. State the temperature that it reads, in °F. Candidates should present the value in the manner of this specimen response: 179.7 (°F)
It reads -13 (°F)
